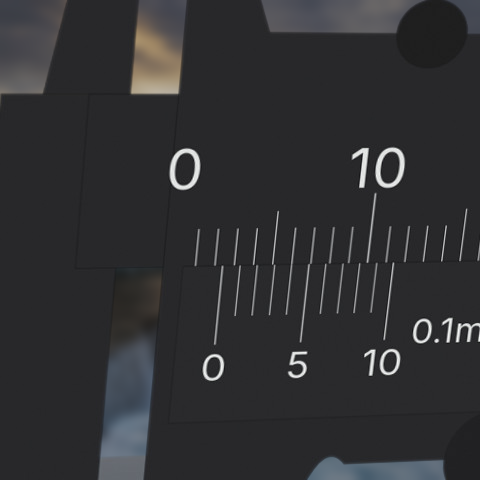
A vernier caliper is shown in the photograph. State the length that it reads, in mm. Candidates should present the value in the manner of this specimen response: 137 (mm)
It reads 2.4 (mm)
